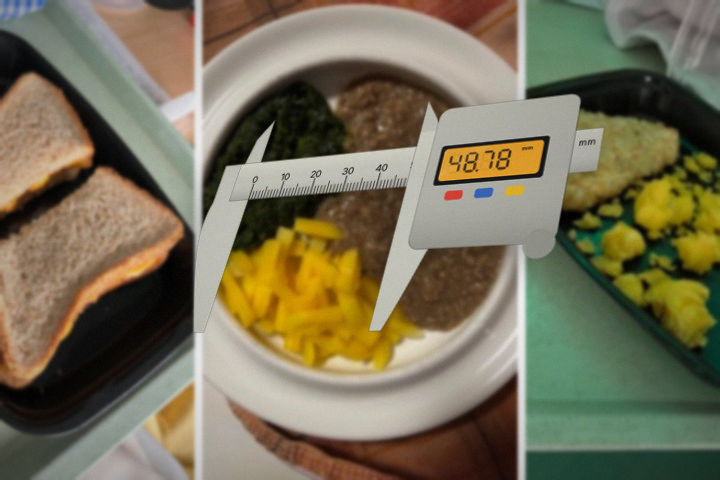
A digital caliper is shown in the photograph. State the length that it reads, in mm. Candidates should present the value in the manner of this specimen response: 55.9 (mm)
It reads 48.78 (mm)
